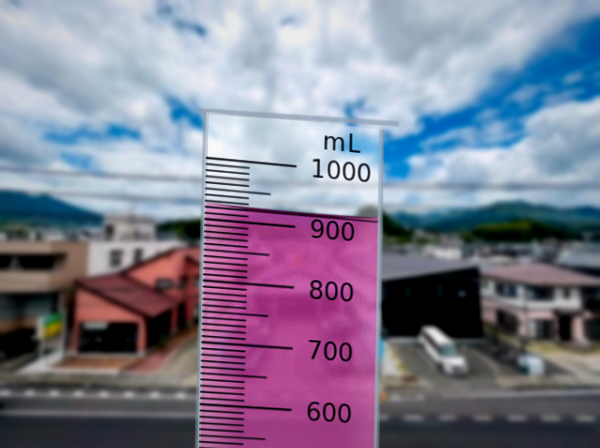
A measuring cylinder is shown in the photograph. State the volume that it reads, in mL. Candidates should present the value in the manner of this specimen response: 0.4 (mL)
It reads 920 (mL)
